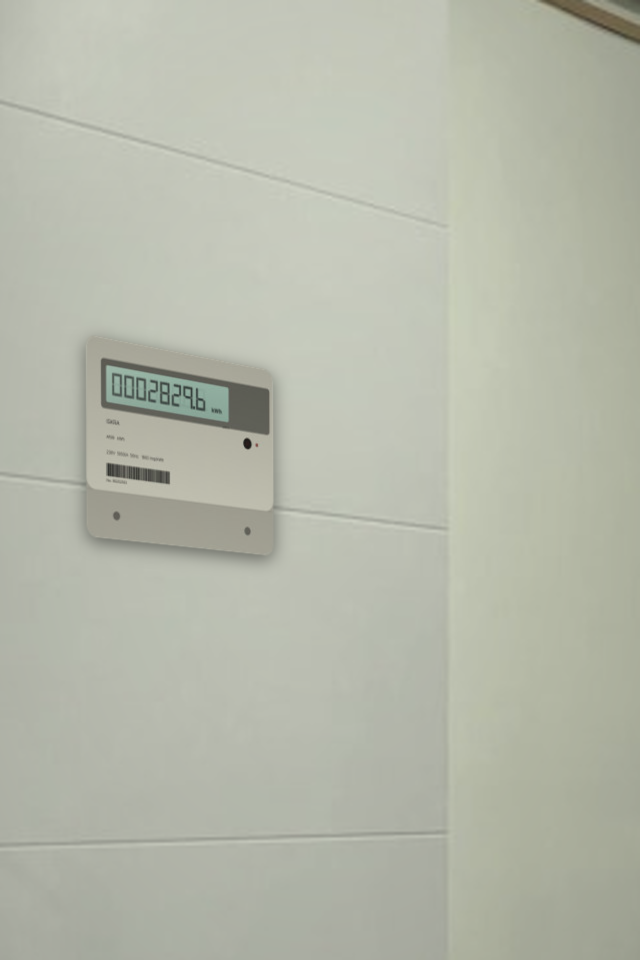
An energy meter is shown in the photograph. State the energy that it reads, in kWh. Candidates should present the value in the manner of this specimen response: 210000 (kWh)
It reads 2829.6 (kWh)
